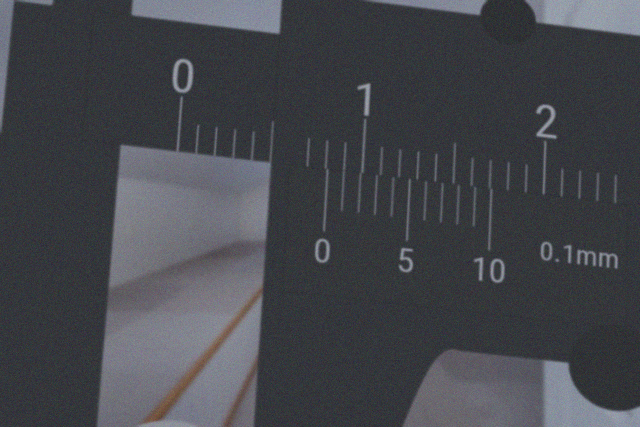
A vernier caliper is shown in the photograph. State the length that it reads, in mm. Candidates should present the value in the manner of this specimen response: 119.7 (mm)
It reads 8.1 (mm)
